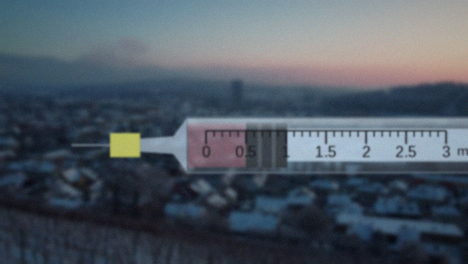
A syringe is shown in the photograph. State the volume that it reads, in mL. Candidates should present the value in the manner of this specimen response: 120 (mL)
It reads 0.5 (mL)
